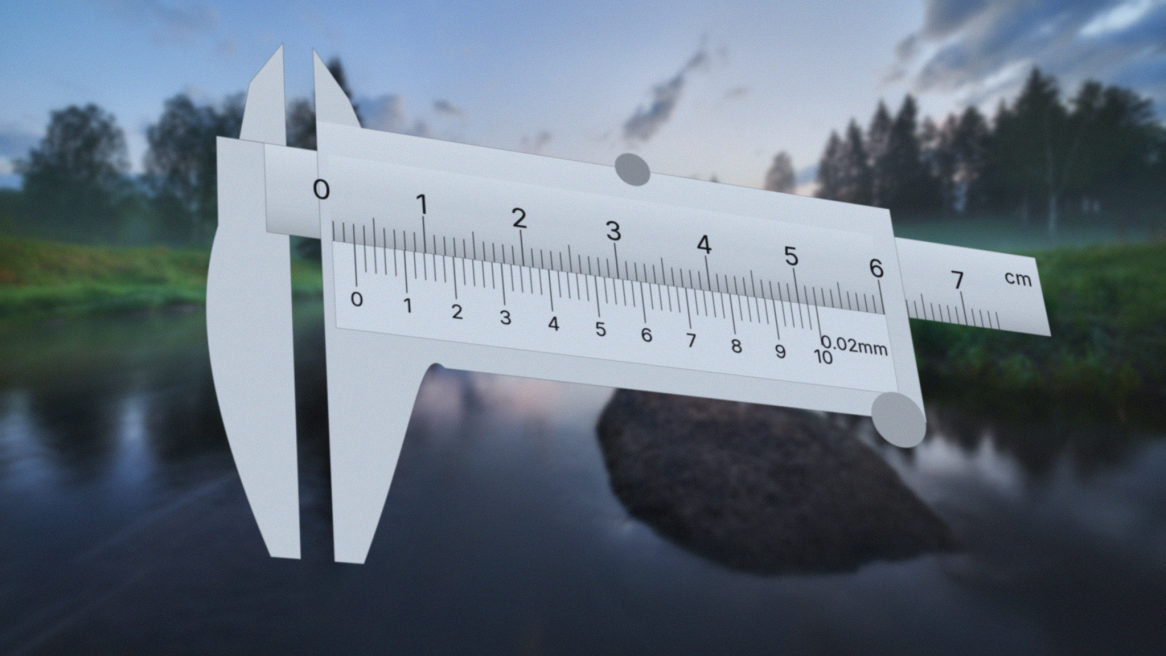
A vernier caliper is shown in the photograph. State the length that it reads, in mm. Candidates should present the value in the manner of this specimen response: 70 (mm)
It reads 3.0 (mm)
